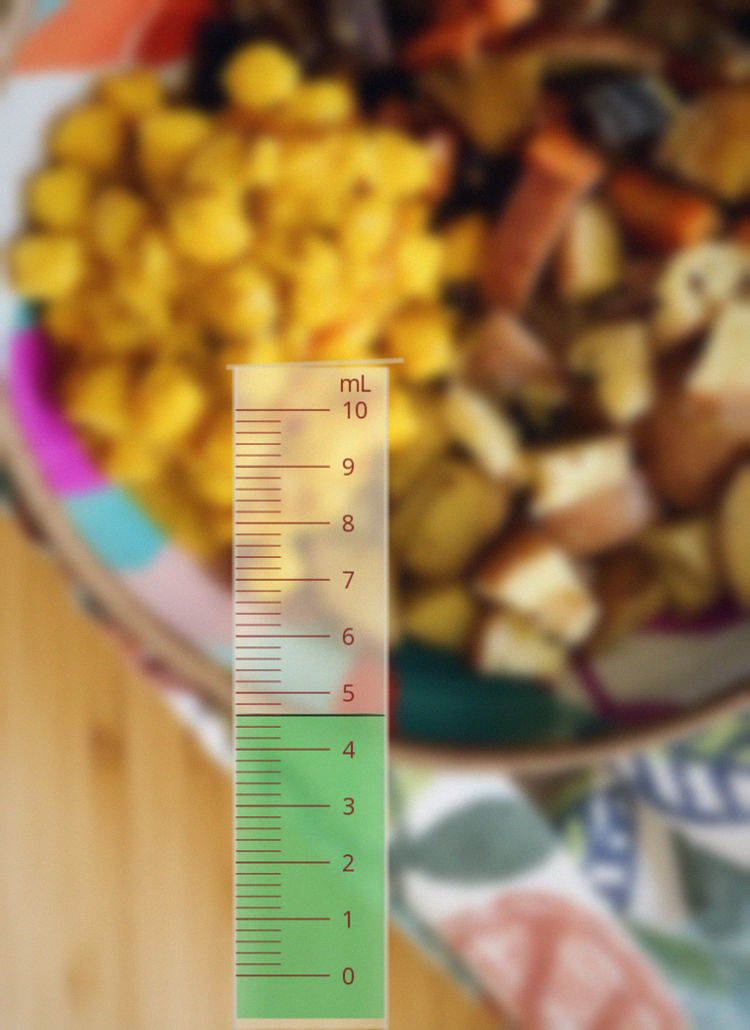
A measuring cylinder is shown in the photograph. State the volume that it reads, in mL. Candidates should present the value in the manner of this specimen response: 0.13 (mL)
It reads 4.6 (mL)
